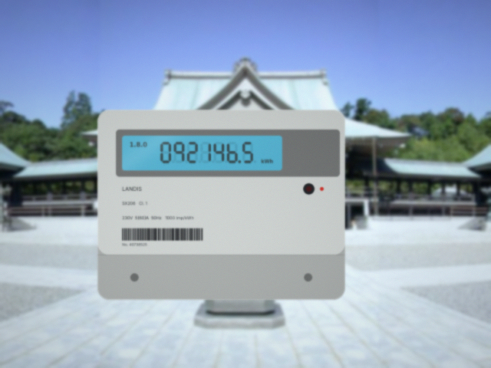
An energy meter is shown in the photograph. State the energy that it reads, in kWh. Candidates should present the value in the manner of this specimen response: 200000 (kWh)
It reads 92146.5 (kWh)
